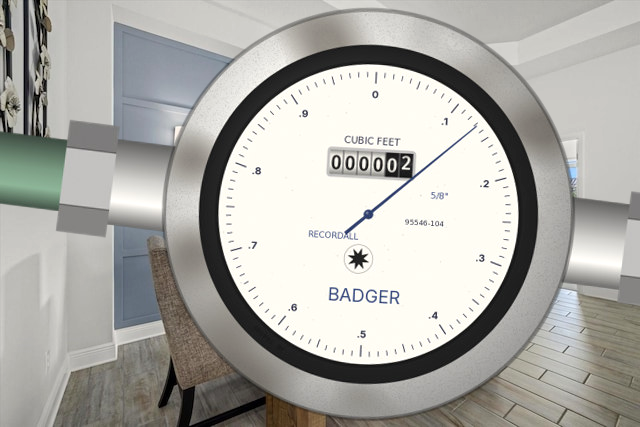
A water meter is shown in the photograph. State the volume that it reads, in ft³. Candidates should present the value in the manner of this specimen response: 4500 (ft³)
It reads 2.13 (ft³)
